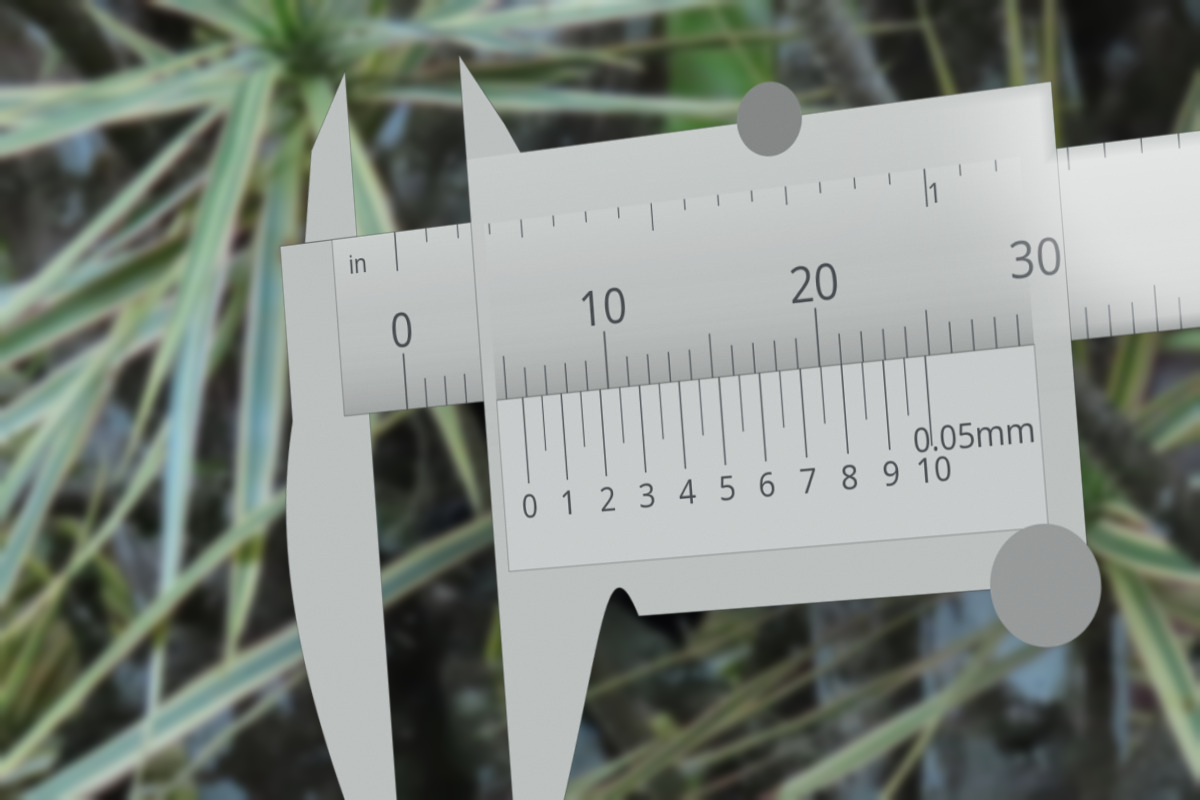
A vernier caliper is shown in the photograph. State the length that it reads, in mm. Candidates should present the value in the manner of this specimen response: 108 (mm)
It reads 5.8 (mm)
